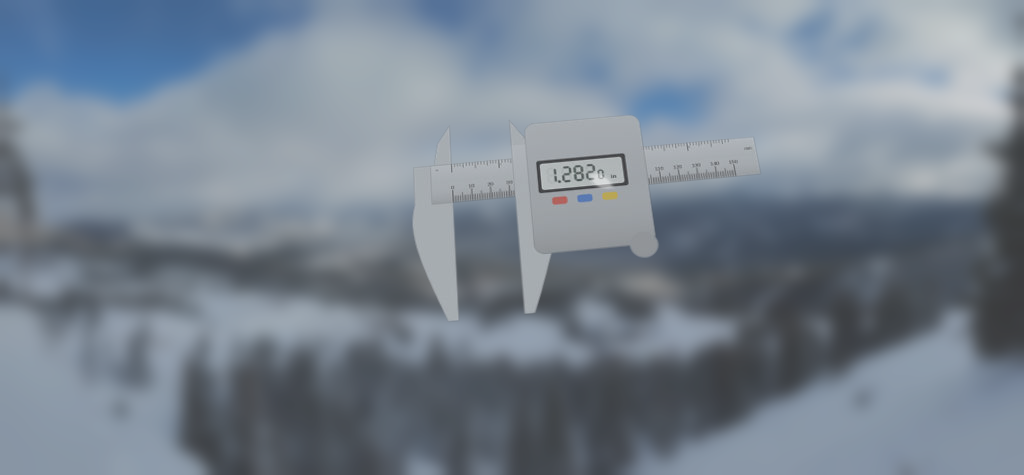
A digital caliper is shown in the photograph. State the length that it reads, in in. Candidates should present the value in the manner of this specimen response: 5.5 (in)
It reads 1.2820 (in)
